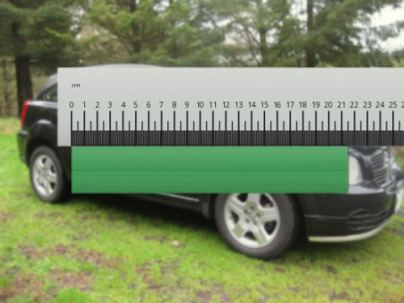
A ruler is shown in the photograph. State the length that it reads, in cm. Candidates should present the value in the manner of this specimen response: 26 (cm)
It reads 21.5 (cm)
